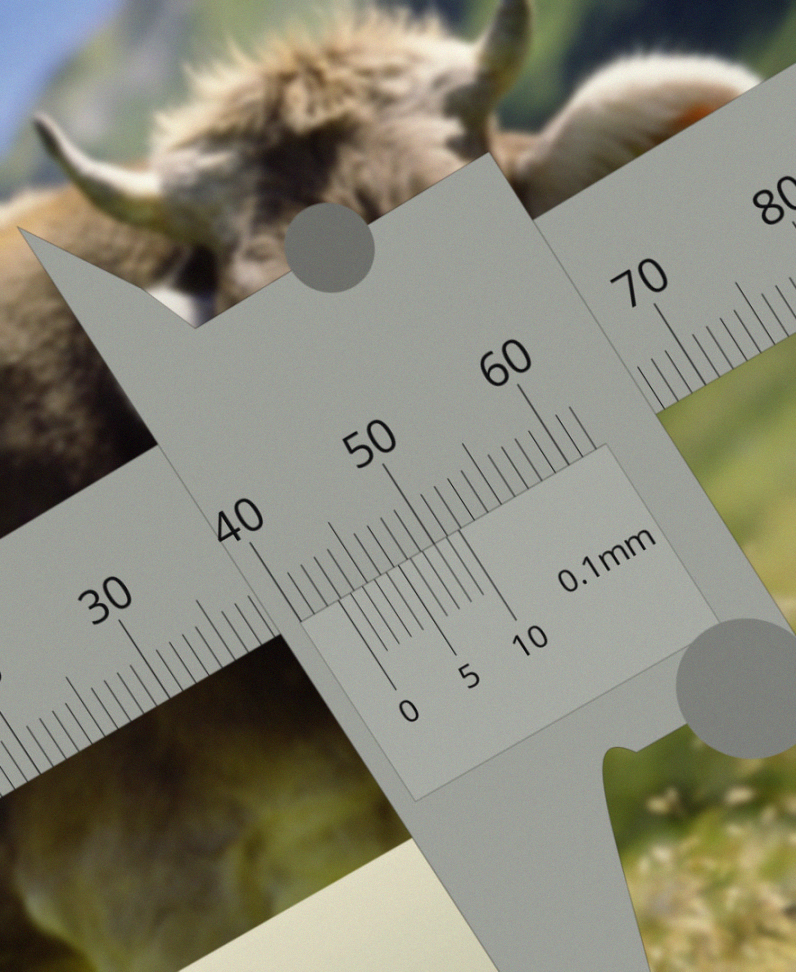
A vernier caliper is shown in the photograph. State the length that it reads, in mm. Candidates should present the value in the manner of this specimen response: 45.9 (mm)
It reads 42.8 (mm)
